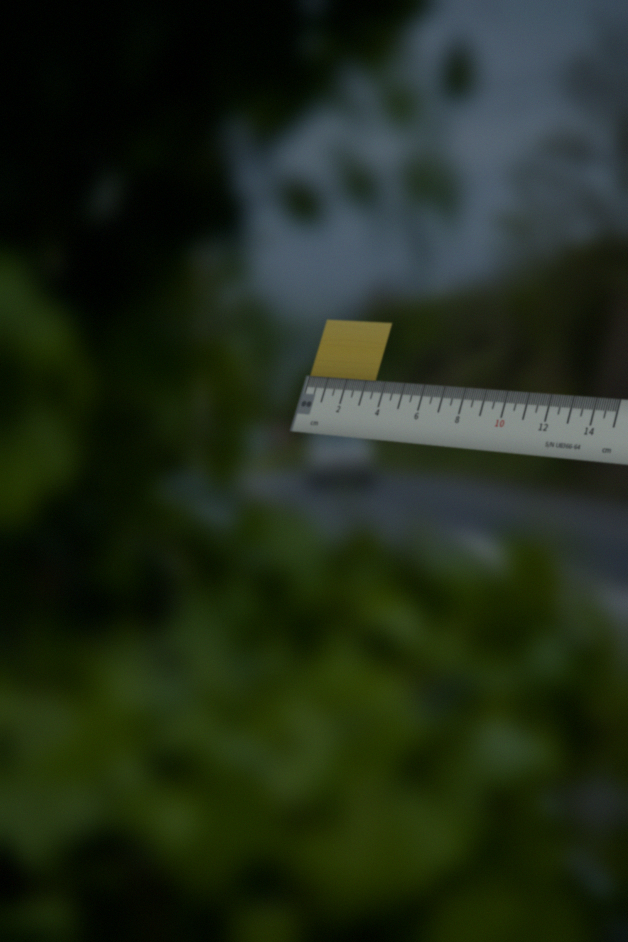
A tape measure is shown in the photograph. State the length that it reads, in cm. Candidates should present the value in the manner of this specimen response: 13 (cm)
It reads 3.5 (cm)
